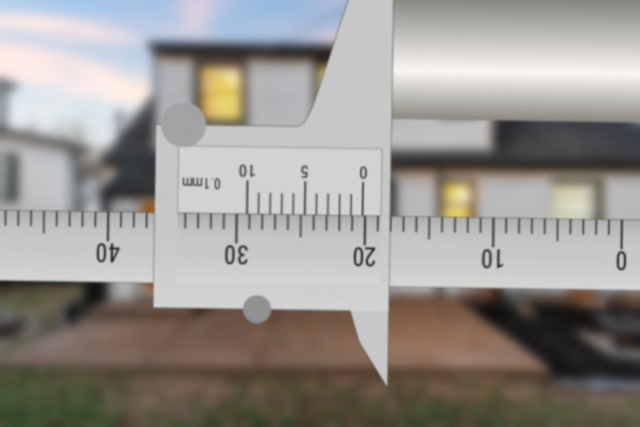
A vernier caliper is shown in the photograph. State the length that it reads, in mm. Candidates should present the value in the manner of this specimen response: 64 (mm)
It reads 20.2 (mm)
